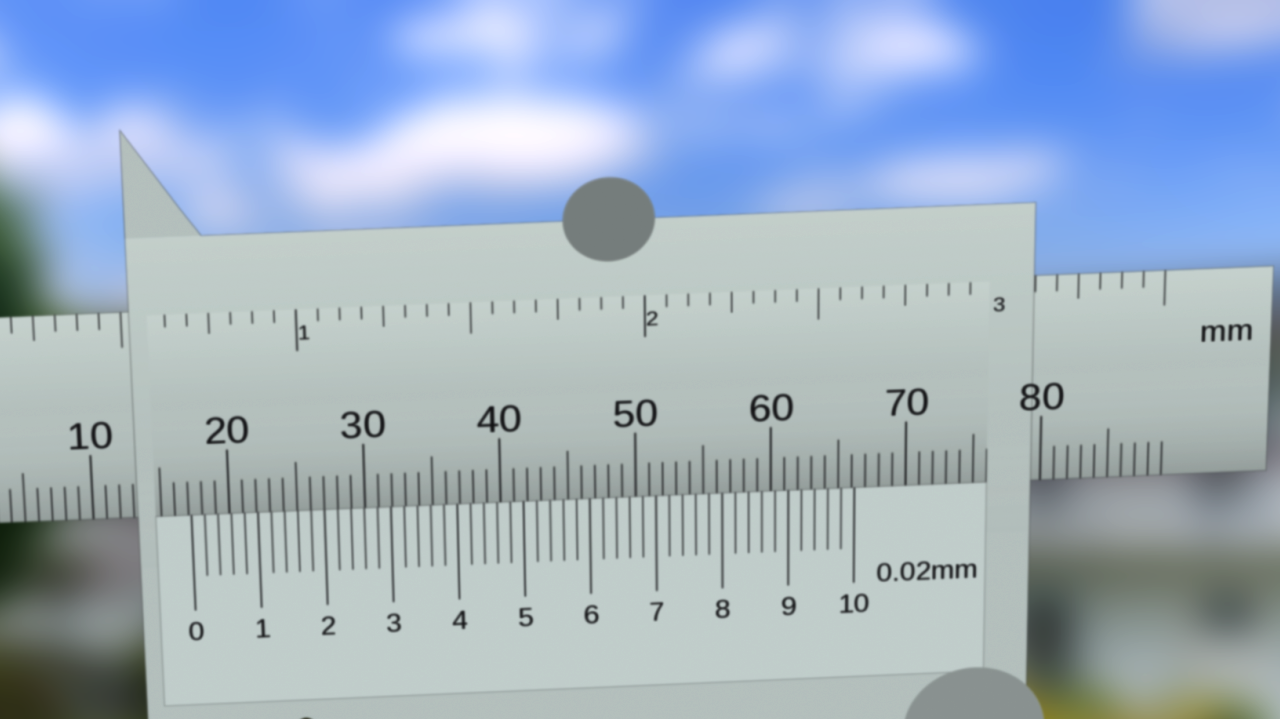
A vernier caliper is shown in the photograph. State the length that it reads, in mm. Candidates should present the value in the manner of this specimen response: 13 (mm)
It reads 17.2 (mm)
